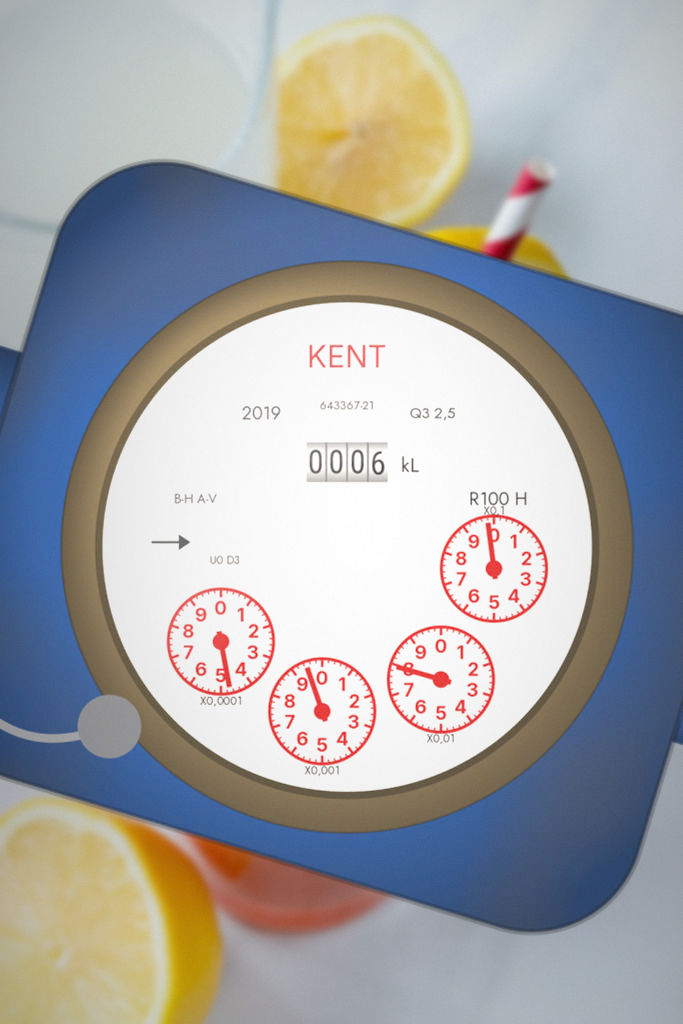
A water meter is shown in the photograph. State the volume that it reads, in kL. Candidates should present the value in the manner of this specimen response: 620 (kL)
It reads 5.9794 (kL)
